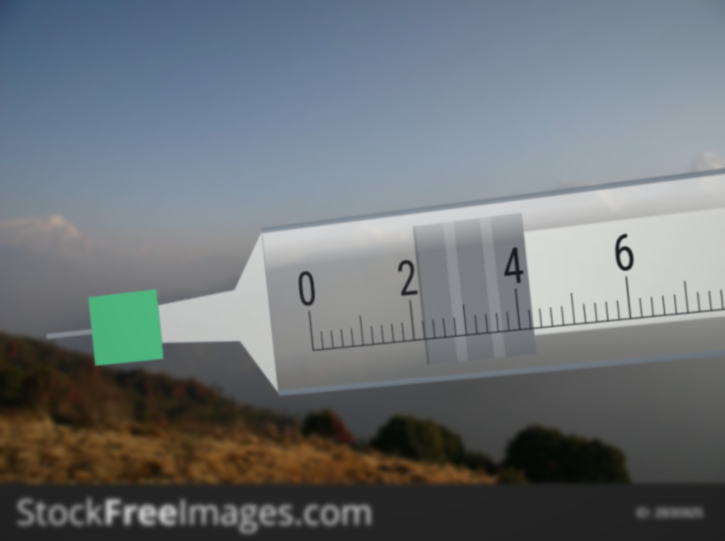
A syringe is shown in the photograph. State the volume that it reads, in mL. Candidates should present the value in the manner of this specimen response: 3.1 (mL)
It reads 2.2 (mL)
